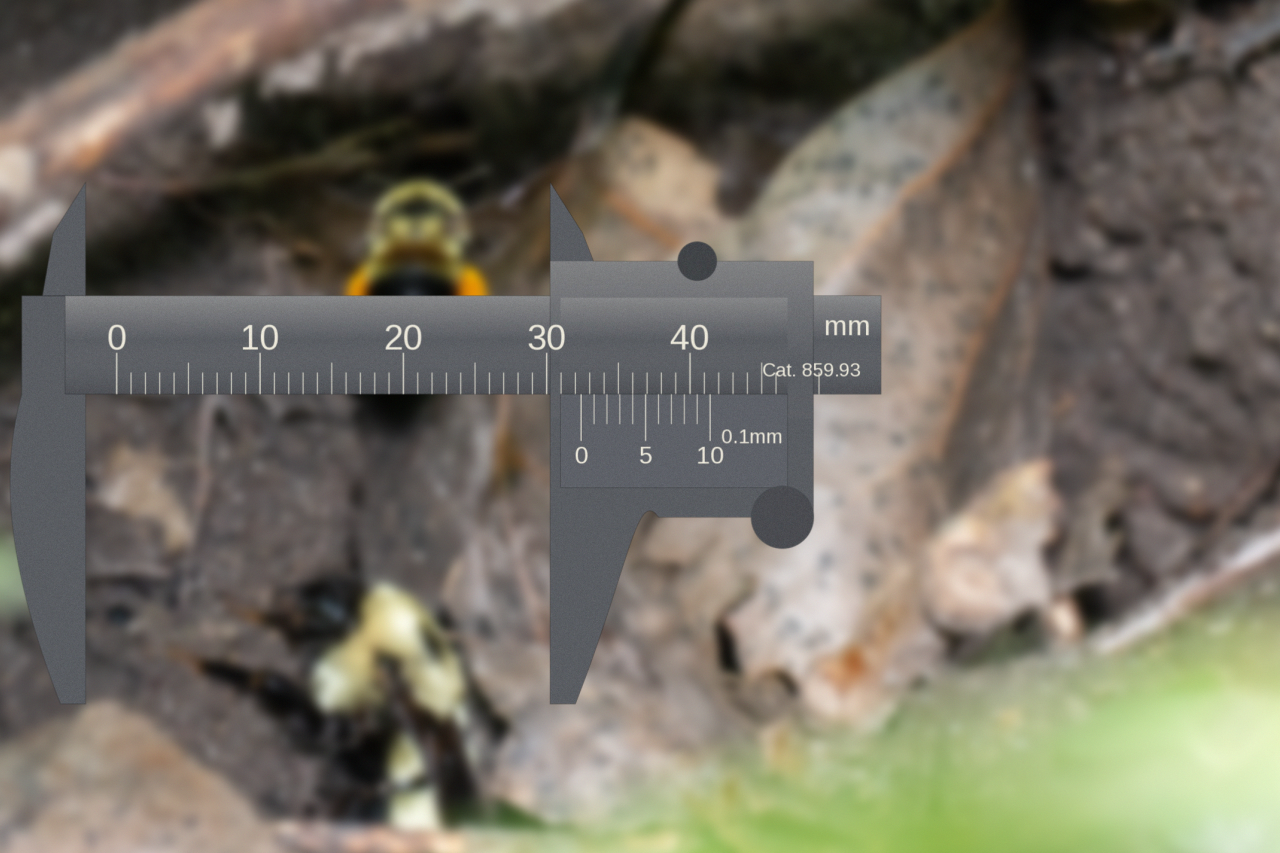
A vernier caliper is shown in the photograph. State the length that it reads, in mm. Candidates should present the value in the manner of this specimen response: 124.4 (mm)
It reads 32.4 (mm)
